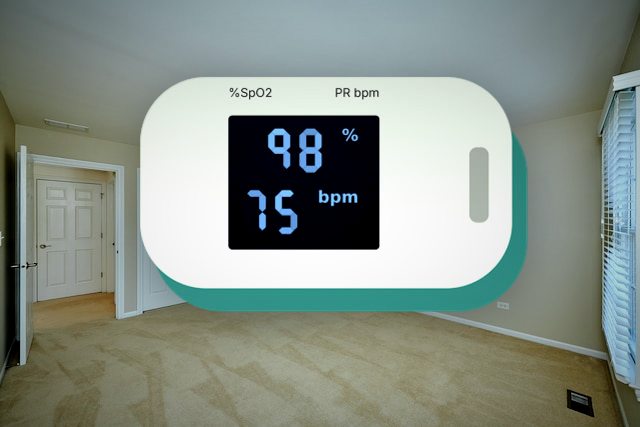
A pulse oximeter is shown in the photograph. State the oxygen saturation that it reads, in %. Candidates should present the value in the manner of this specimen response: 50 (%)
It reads 98 (%)
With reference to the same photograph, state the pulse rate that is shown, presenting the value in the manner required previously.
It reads 75 (bpm)
